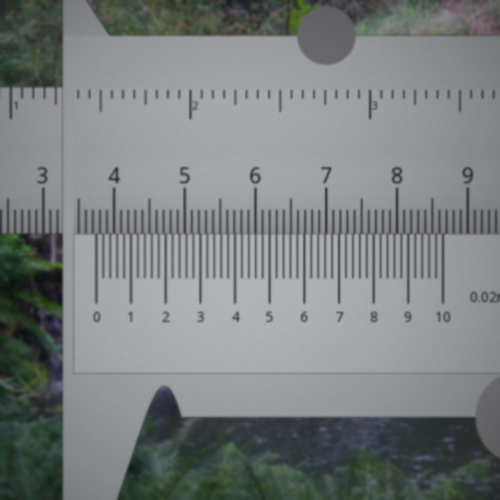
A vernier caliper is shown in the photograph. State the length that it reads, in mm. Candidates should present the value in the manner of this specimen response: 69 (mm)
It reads 37.5 (mm)
